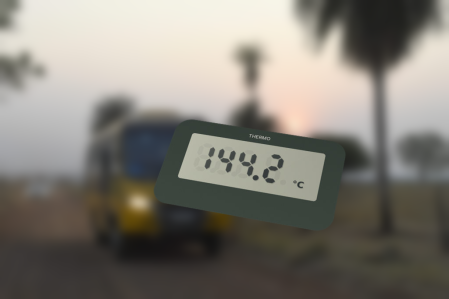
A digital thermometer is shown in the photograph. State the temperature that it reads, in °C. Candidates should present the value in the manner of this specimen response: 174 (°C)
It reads 144.2 (°C)
